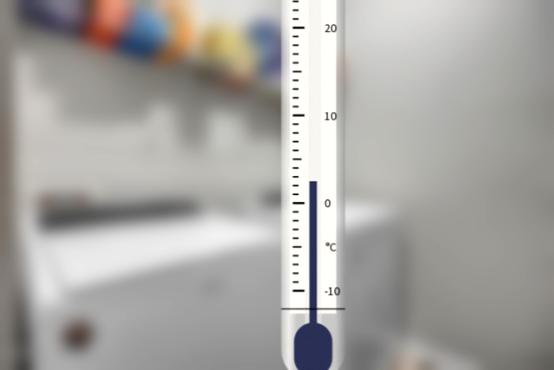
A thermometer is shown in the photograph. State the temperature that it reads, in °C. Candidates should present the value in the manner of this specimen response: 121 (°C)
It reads 2.5 (°C)
